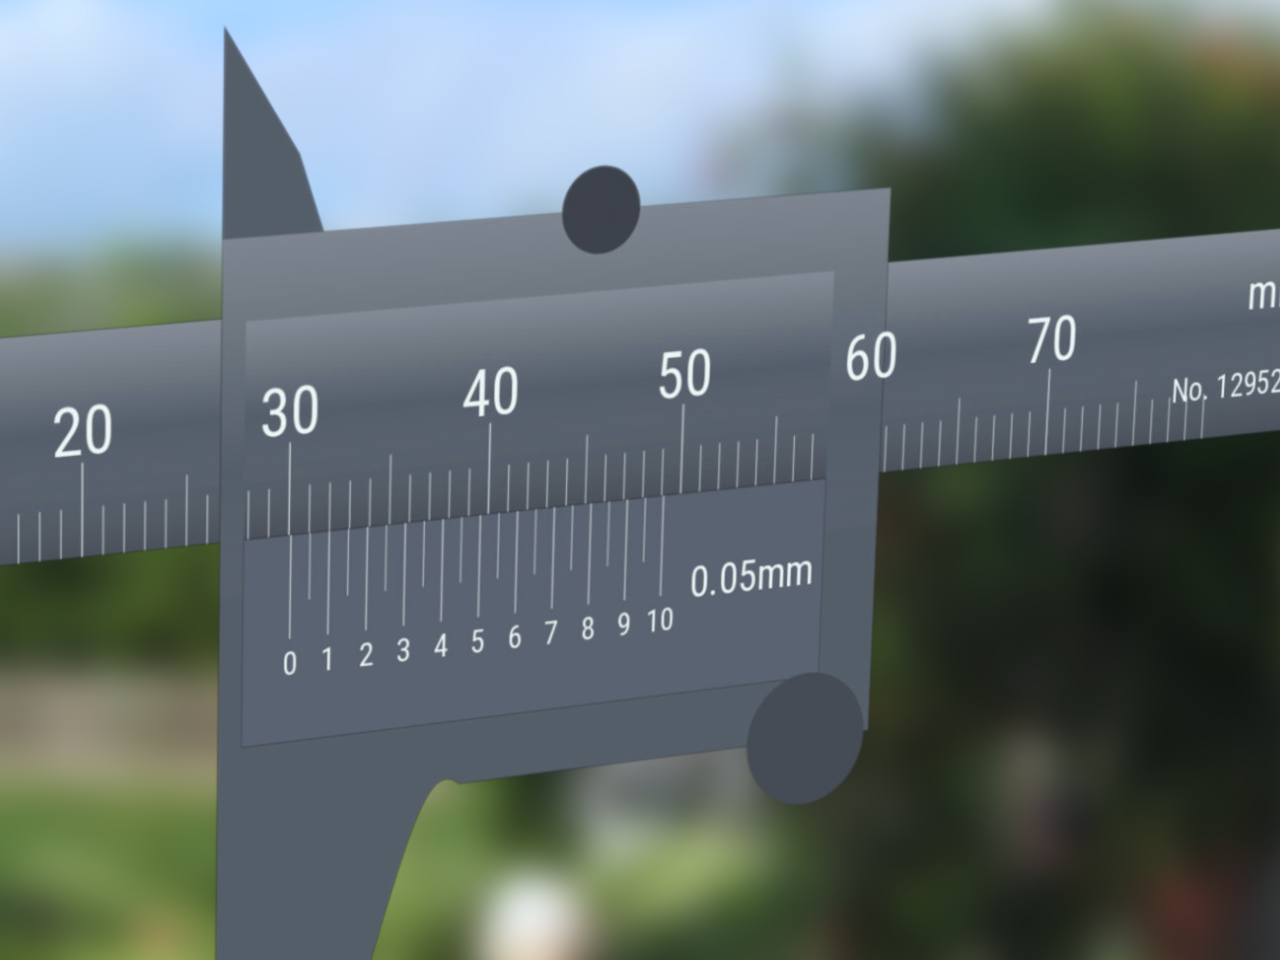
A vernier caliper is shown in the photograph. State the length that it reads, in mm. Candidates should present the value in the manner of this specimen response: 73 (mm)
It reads 30.1 (mm)
